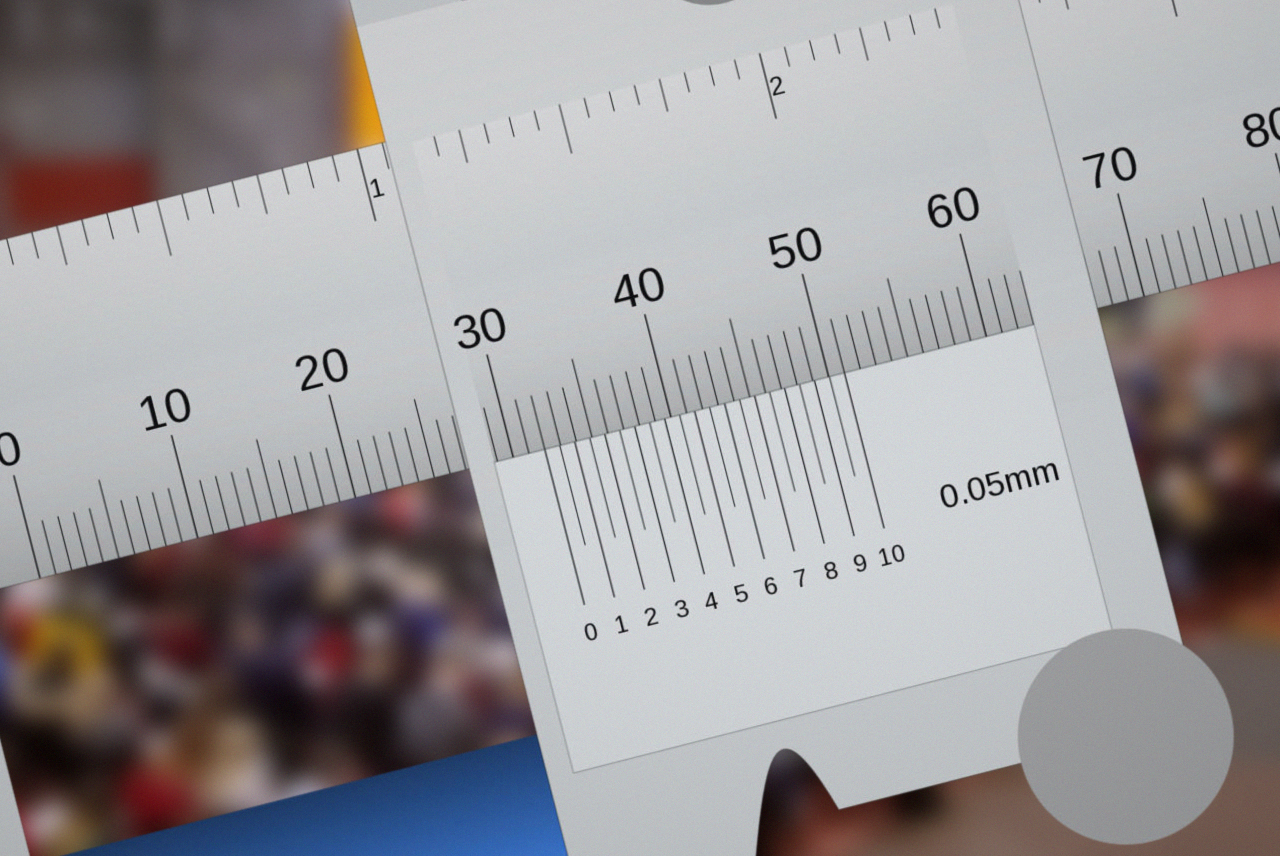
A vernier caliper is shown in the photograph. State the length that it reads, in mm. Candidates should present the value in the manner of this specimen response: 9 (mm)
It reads 32.0 (mm)
